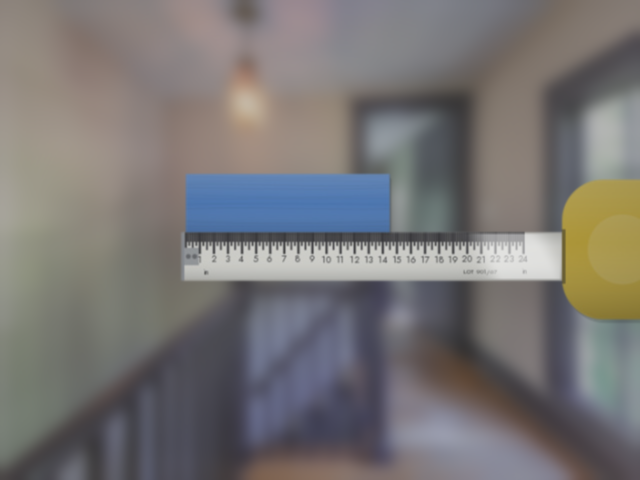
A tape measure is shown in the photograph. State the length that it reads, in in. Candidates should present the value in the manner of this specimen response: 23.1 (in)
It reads 14.5 (in)
